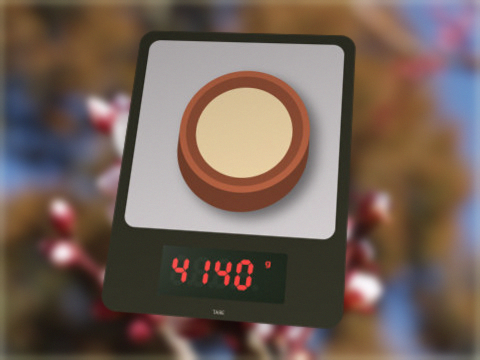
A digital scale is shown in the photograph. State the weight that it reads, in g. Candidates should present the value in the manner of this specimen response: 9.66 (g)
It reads 4140 (g)
